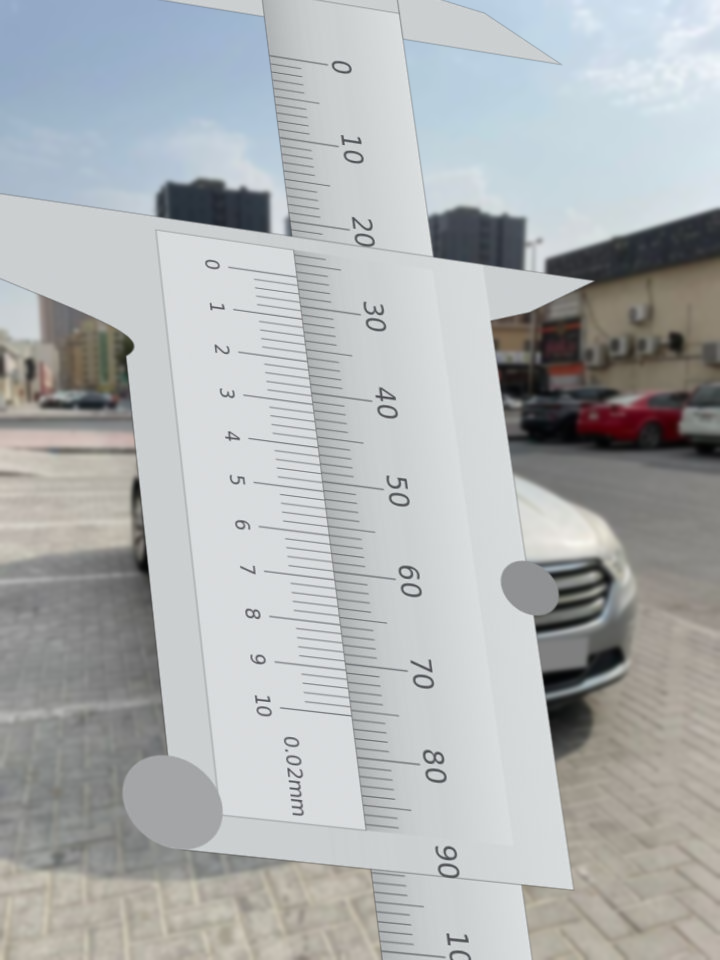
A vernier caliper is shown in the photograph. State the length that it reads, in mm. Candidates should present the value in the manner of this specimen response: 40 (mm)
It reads 26.6 (mm)
